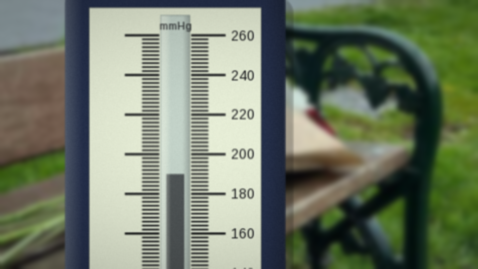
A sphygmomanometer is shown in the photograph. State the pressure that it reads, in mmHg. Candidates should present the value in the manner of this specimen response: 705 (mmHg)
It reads 190 (mmHg)
